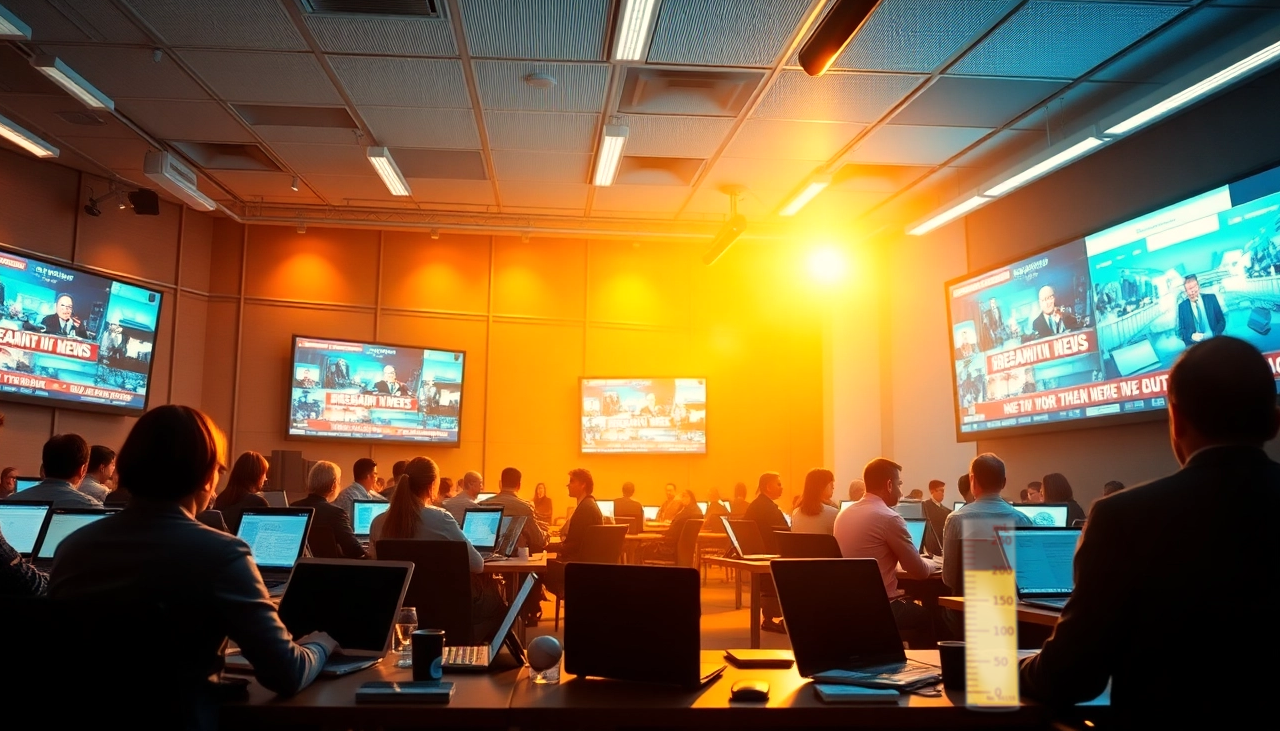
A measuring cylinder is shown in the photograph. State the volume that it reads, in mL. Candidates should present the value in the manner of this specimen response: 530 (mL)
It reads 200 (mL)
